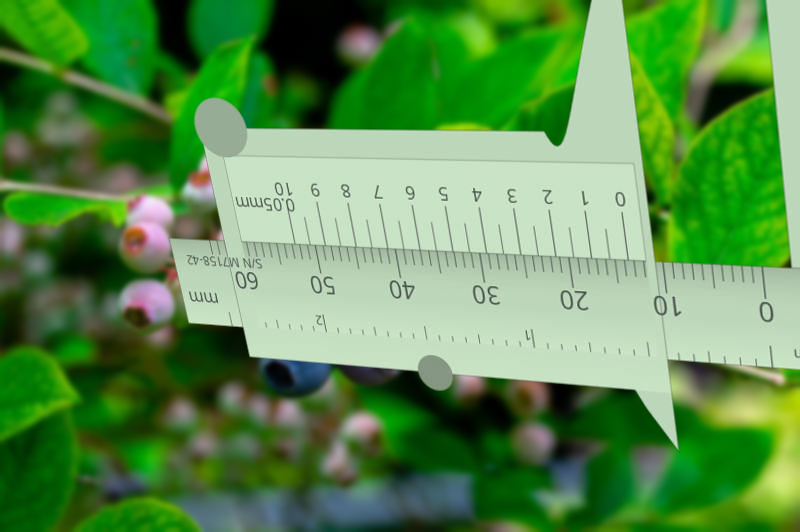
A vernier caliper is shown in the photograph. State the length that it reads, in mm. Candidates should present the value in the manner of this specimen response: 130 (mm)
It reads 13.6 (mm)
